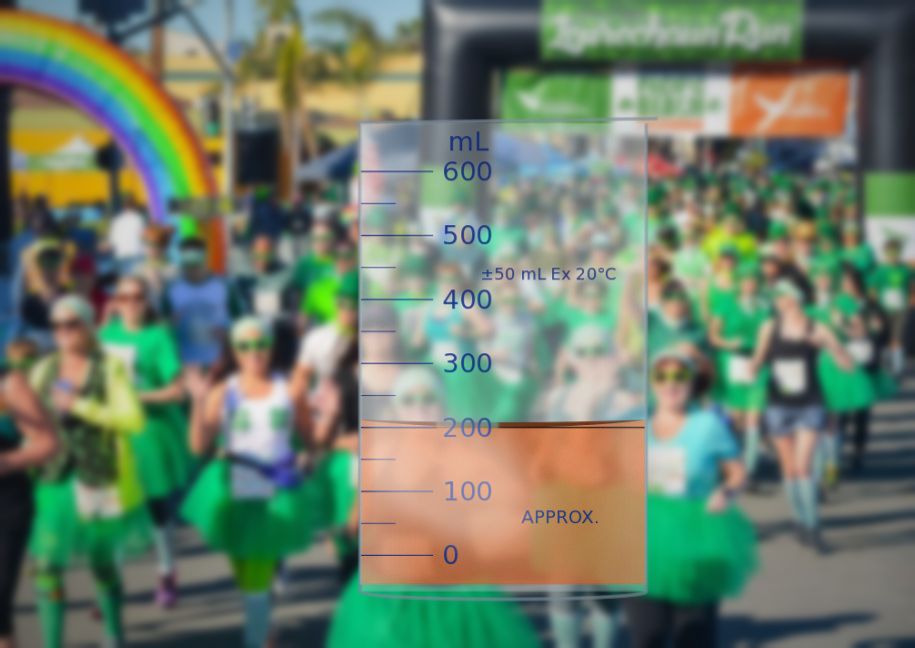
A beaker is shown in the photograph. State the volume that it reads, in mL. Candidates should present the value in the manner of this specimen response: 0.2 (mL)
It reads 200 (mL)
